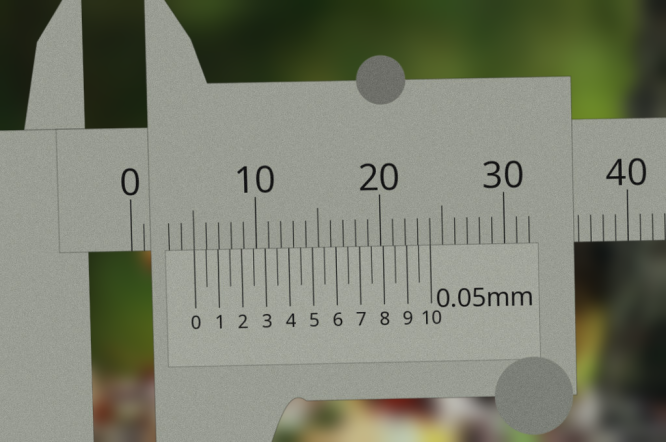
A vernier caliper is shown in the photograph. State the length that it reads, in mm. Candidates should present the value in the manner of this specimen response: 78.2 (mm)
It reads 5.0 (mm)
